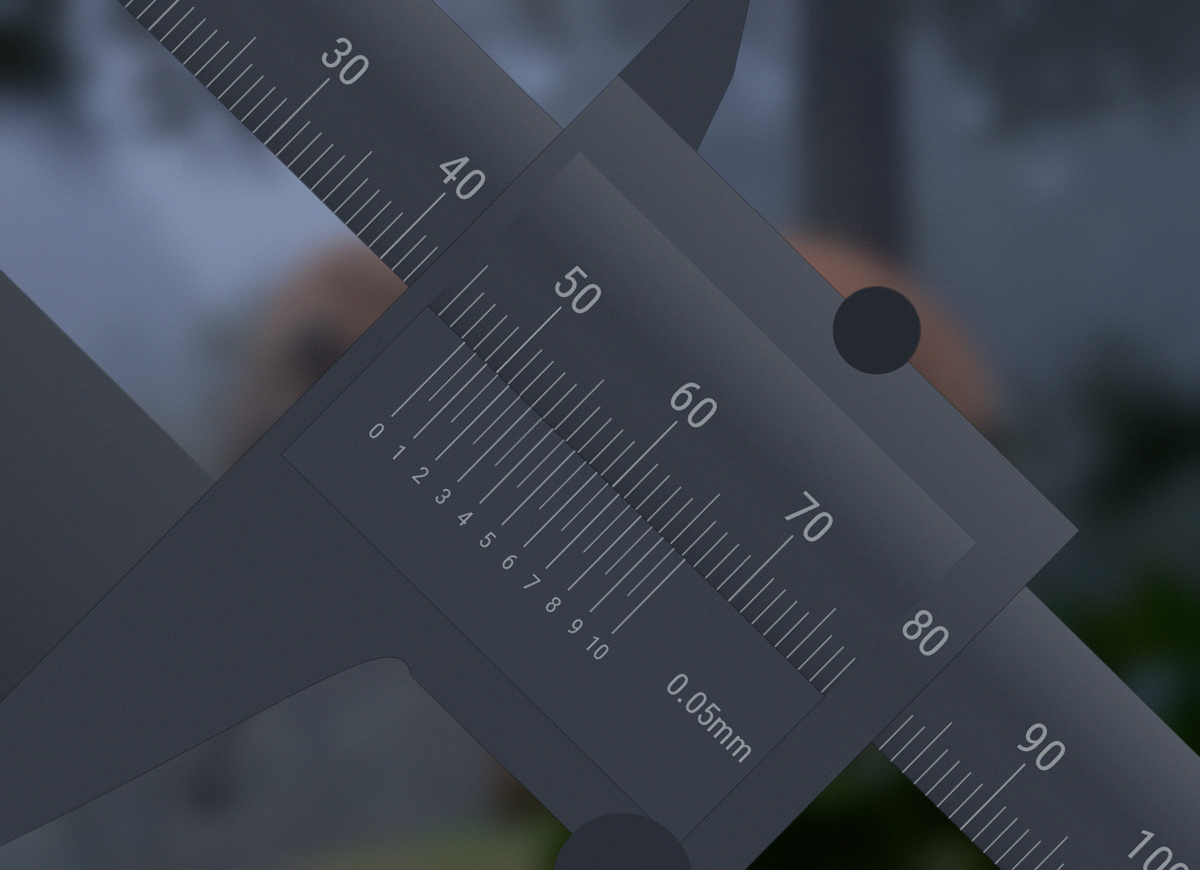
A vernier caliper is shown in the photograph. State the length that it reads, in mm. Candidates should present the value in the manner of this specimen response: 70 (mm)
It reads 47.3 (mm)
